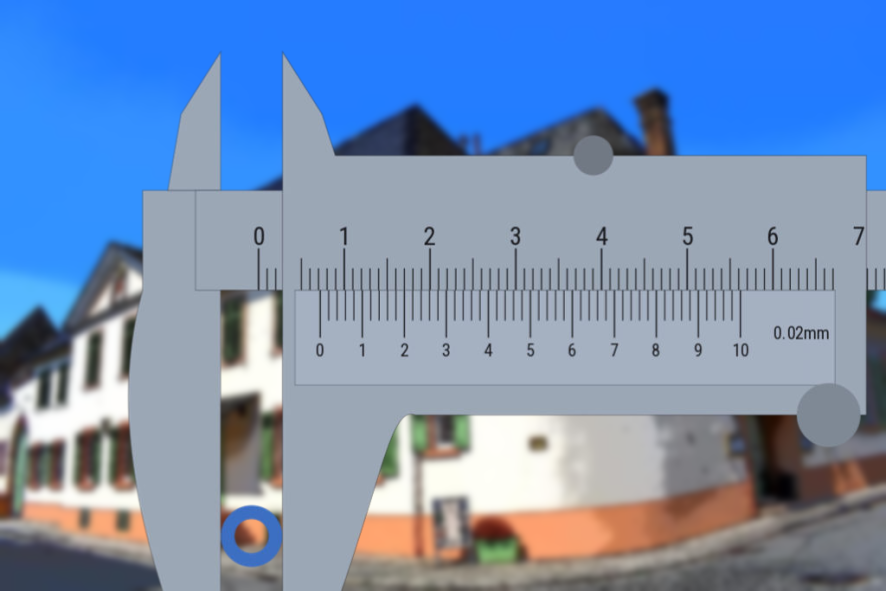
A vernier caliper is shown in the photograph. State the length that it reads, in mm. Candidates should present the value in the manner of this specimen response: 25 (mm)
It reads 7.2 (mm)
